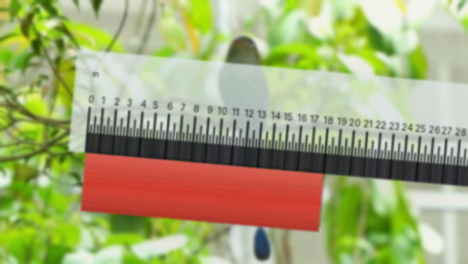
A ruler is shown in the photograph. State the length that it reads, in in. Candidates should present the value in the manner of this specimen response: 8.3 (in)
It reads 18 (in)
